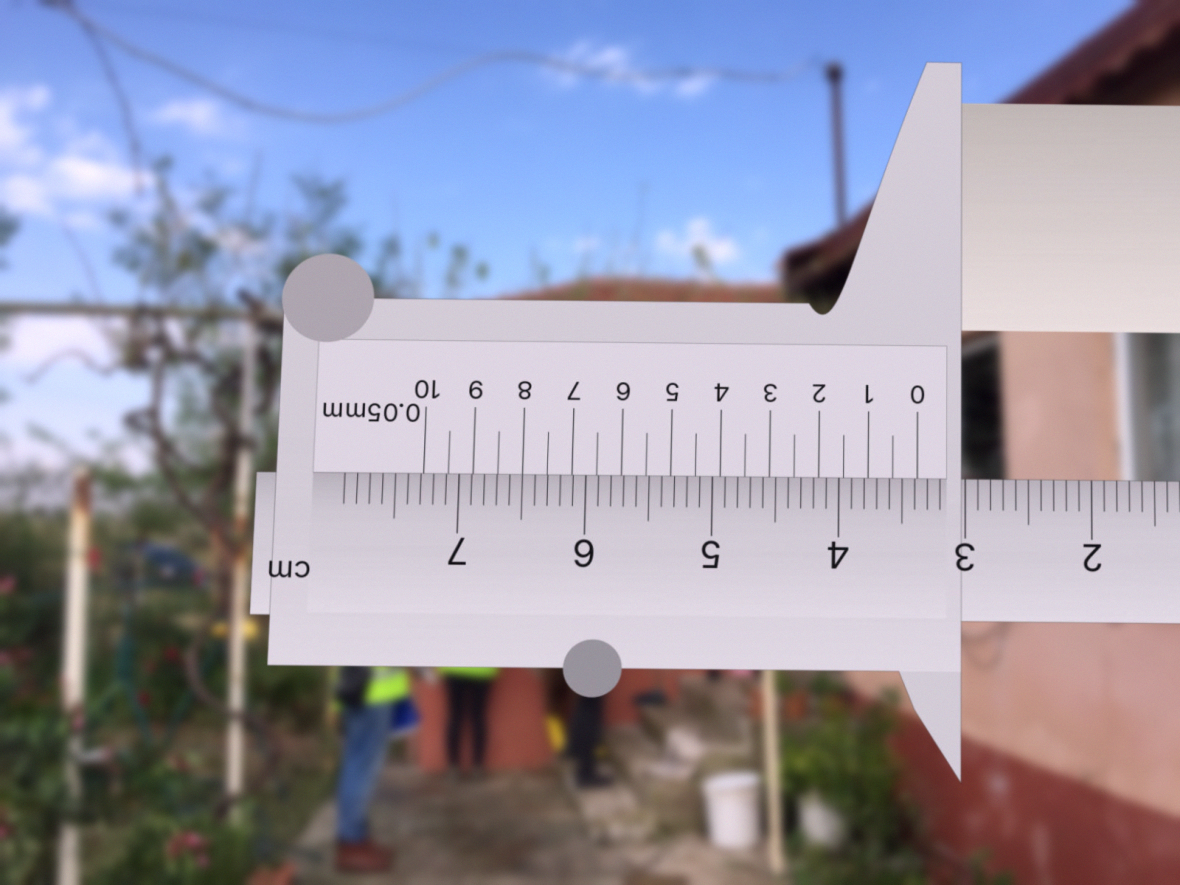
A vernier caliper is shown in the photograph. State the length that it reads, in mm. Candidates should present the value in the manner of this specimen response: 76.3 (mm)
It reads 33.8 (mm)
